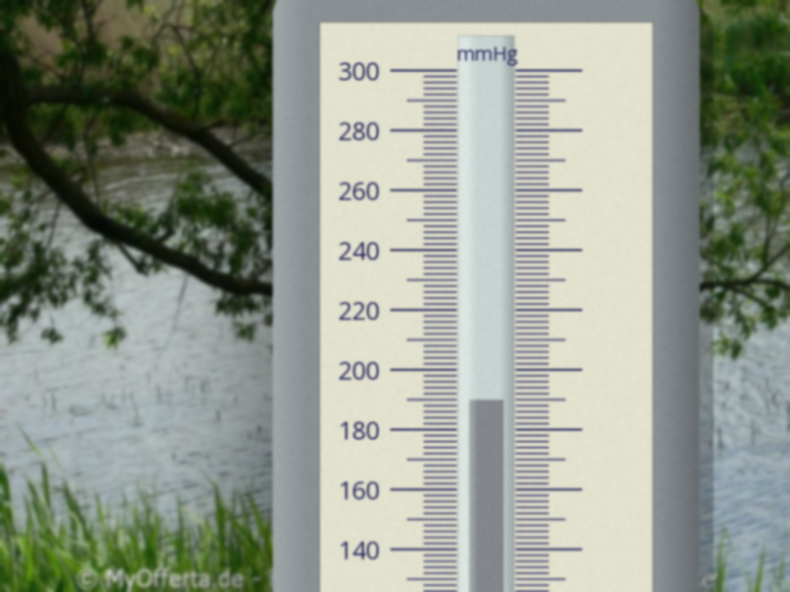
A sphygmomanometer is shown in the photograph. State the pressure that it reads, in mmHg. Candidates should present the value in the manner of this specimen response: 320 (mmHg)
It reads 190 (mmHg)
